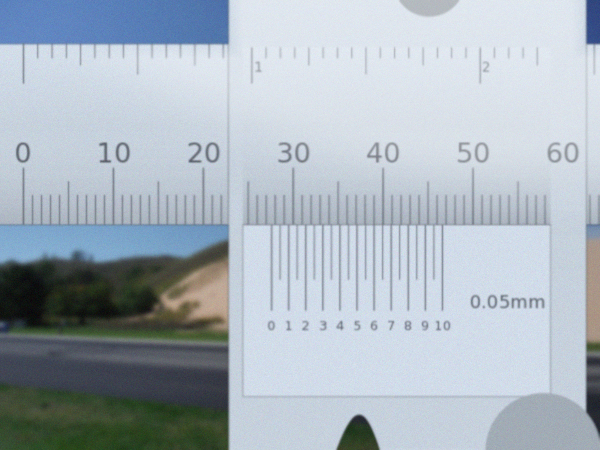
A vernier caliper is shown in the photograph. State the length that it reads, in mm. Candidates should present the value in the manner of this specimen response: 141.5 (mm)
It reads 27.6 (mm)
